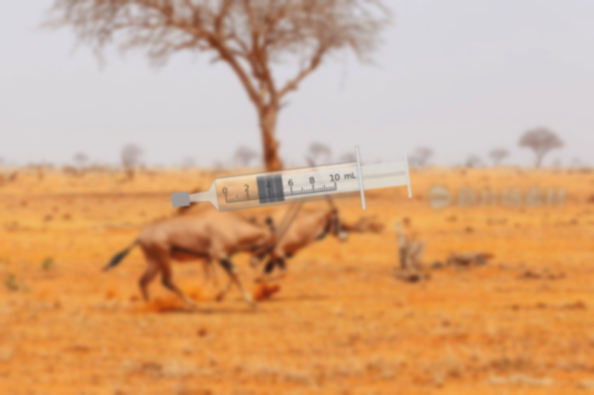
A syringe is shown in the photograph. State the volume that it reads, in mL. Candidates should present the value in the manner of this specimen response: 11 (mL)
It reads 3 (mL)
